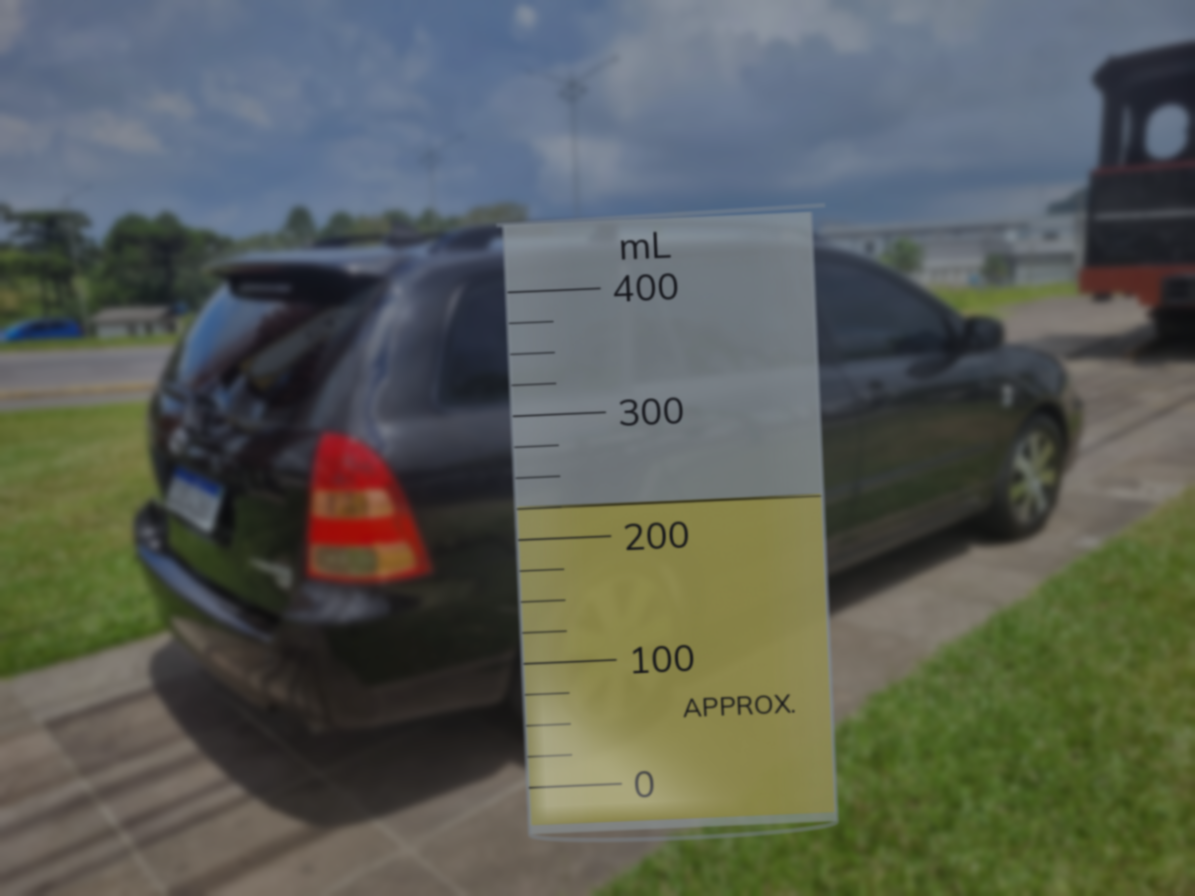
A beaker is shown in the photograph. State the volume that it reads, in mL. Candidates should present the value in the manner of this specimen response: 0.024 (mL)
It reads 225 (mL)
